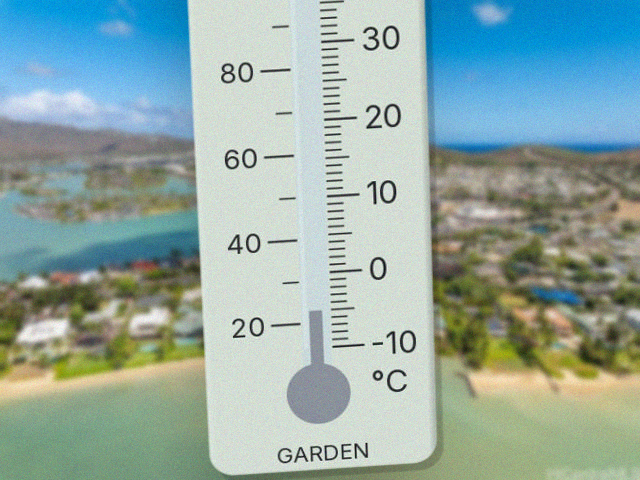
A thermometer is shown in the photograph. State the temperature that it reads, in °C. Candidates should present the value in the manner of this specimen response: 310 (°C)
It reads -5 (°C)
